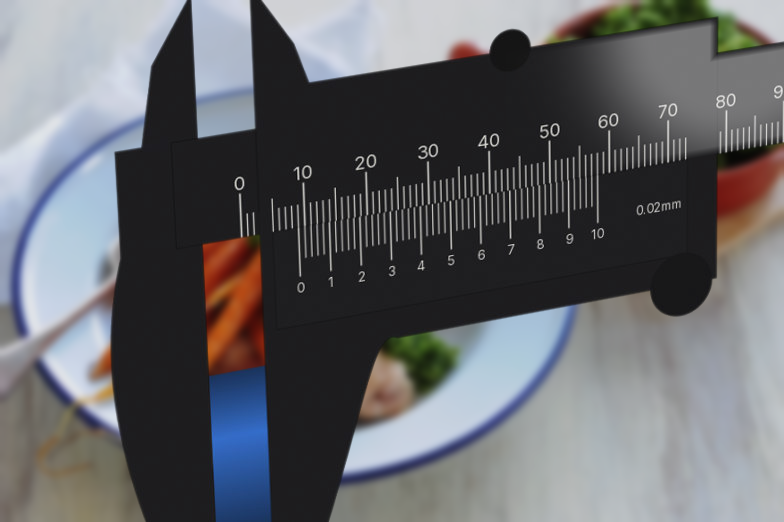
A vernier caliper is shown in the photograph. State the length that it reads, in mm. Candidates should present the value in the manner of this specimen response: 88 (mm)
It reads 9.0 (mm)
